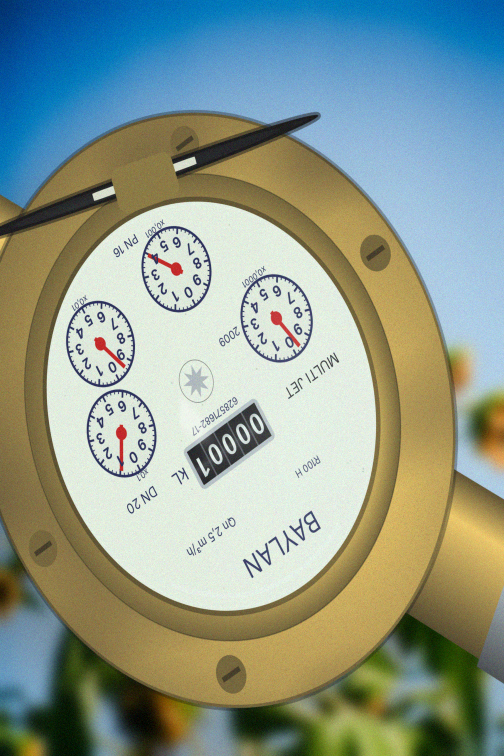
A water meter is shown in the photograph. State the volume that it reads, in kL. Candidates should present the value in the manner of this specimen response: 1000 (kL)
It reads 1.0939 (kL)
